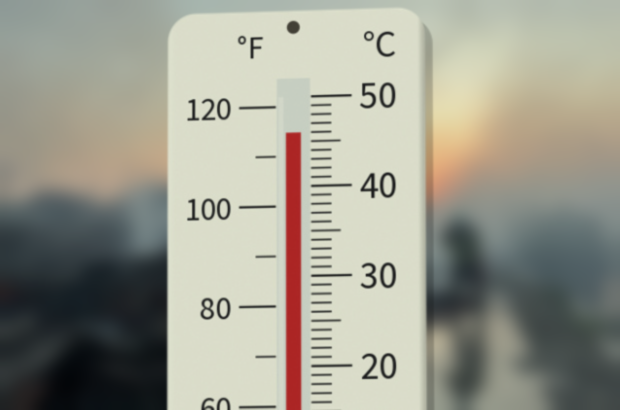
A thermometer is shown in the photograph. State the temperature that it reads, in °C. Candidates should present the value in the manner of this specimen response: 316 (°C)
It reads 46 (°C)
